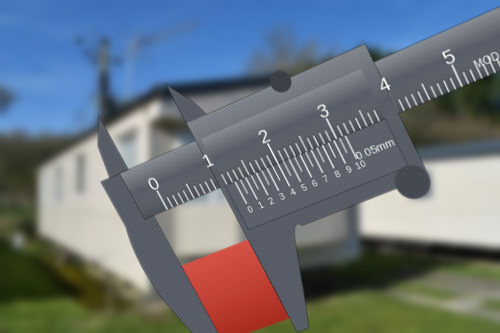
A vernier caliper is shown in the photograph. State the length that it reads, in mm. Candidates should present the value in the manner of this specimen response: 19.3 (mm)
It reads 12.4 (mm)
